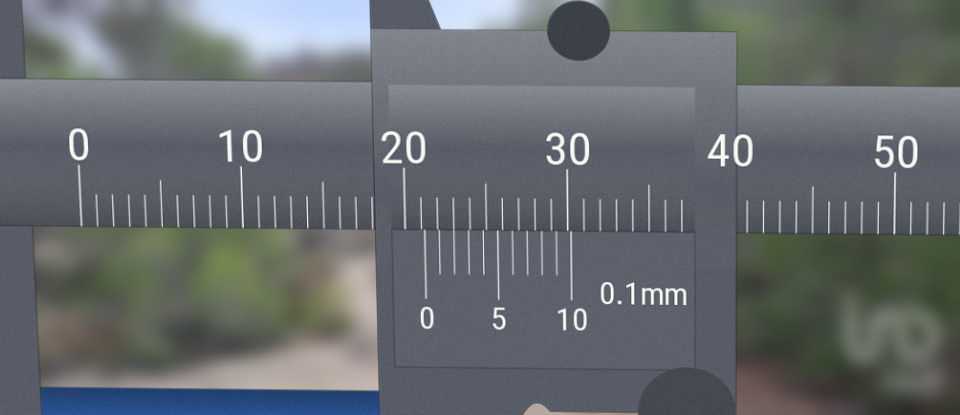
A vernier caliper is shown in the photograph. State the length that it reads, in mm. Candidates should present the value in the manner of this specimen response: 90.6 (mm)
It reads 21.2 (mm)
